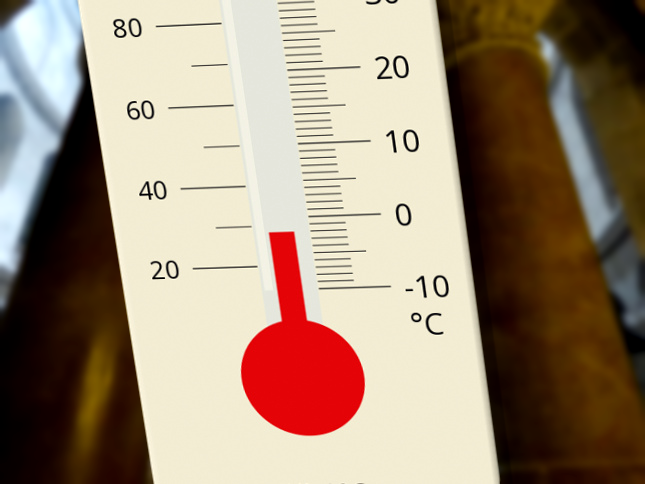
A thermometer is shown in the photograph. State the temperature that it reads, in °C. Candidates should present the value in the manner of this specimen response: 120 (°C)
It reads -2 (°C)
